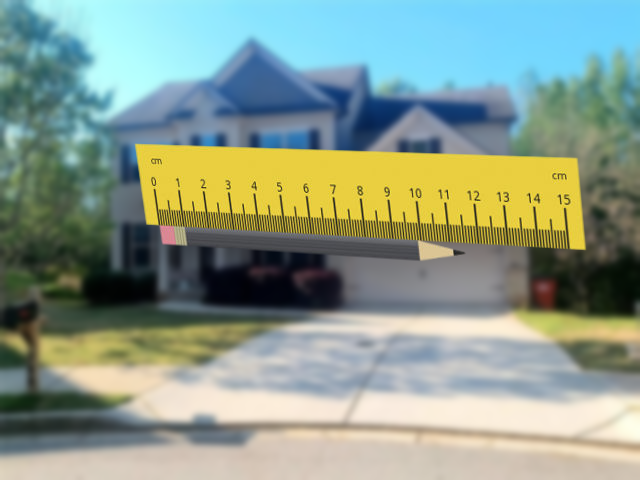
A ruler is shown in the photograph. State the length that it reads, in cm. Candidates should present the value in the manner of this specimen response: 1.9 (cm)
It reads 11.5 (cm)
